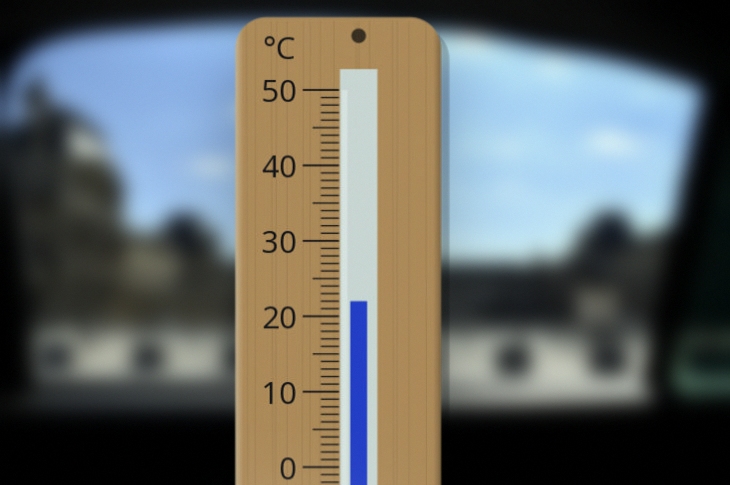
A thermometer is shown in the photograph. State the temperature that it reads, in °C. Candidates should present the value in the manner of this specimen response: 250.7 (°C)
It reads 22 (°C)
